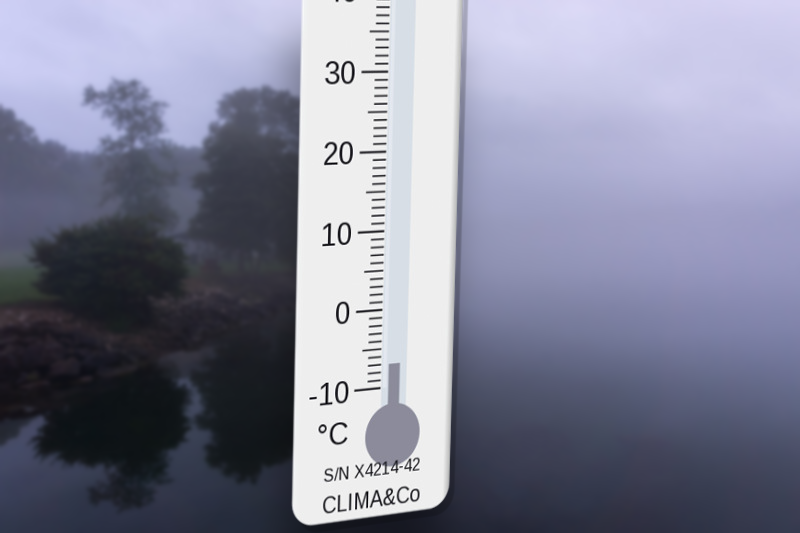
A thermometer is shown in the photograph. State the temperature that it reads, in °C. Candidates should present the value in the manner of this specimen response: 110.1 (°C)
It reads -7 (°C)
